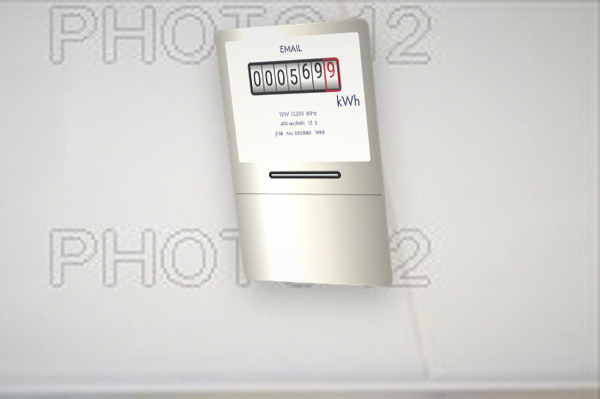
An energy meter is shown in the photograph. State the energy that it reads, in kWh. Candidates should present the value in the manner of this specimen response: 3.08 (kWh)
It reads 569.9 (kWh)
